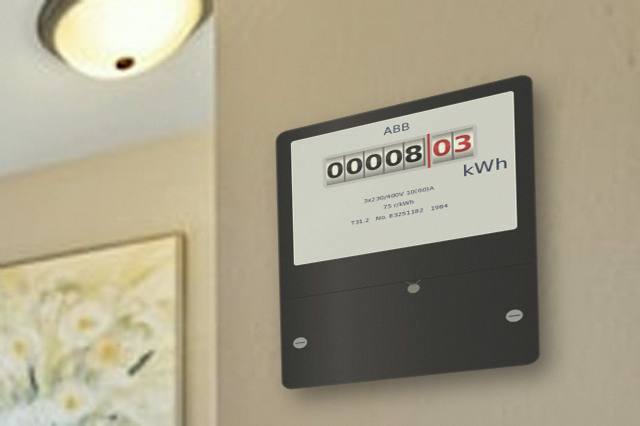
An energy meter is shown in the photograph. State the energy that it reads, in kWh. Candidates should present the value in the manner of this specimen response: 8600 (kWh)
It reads 8.03 (kWh)
